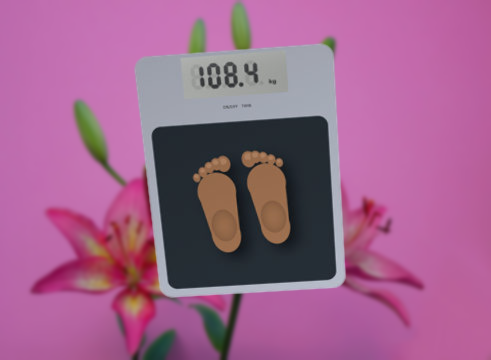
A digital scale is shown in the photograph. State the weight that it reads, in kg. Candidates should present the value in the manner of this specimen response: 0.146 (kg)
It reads 108.4 (kg)
